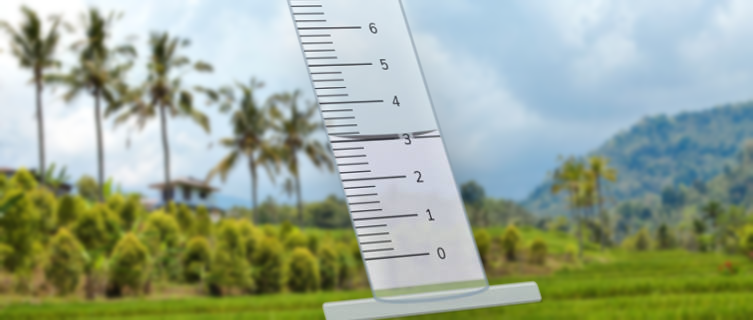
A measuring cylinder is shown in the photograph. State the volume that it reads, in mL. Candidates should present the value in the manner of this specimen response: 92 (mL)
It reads 3 (mL)
